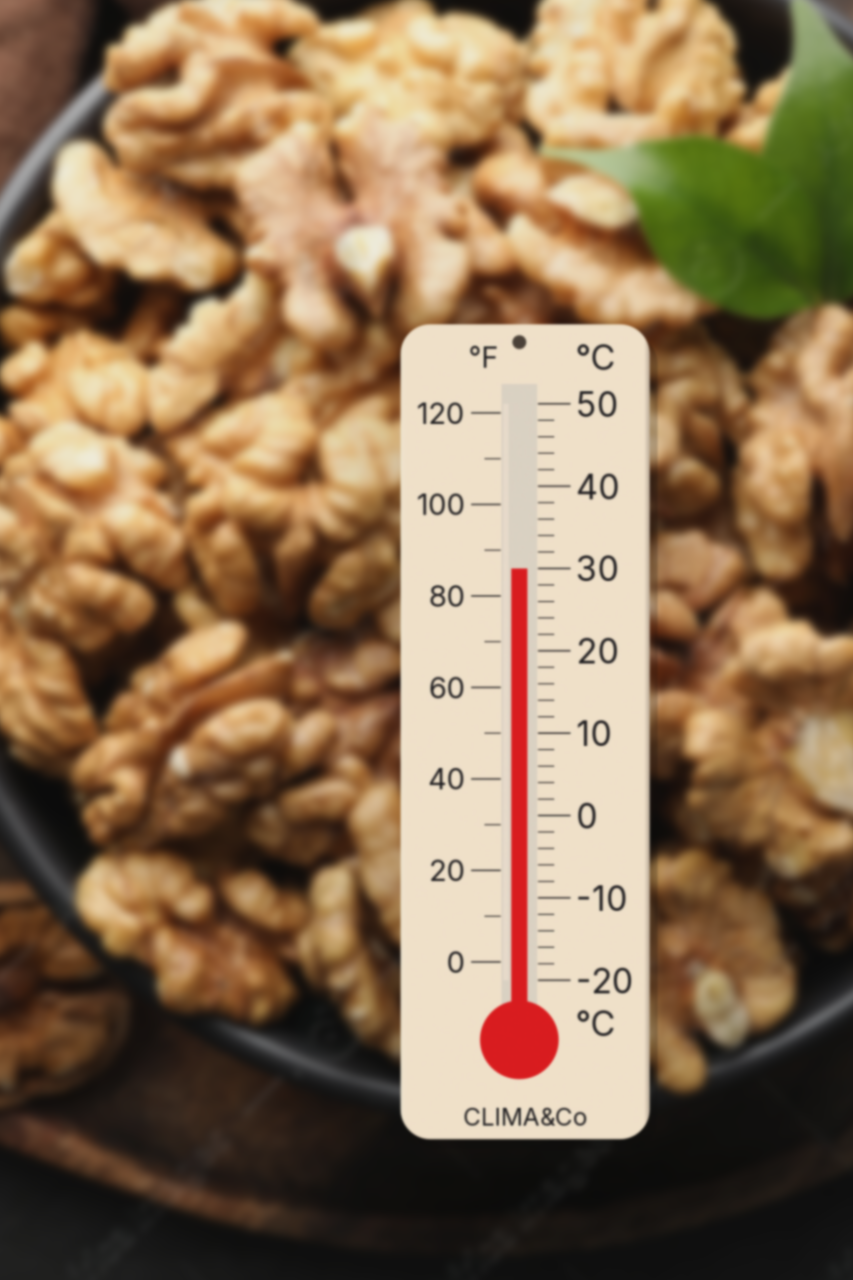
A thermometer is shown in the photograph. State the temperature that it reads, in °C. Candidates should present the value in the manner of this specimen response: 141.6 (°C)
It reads 30 (°C)
